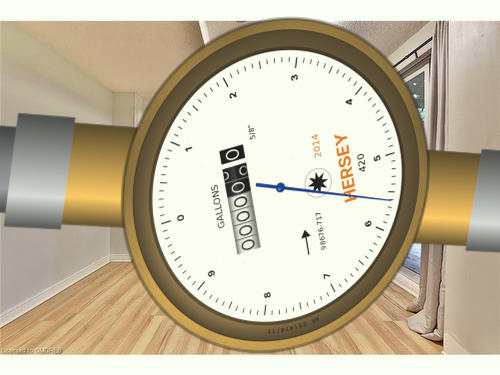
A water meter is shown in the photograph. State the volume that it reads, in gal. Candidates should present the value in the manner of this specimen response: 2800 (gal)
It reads 85.6 (gal)
